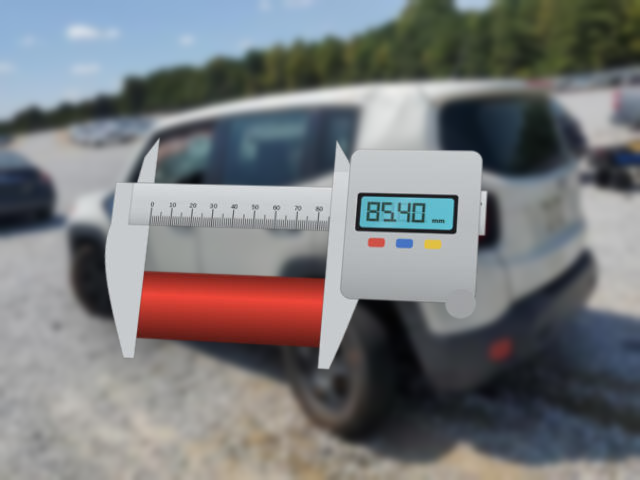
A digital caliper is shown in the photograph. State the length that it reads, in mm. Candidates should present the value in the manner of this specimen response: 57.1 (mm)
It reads 85.40 (mm)
